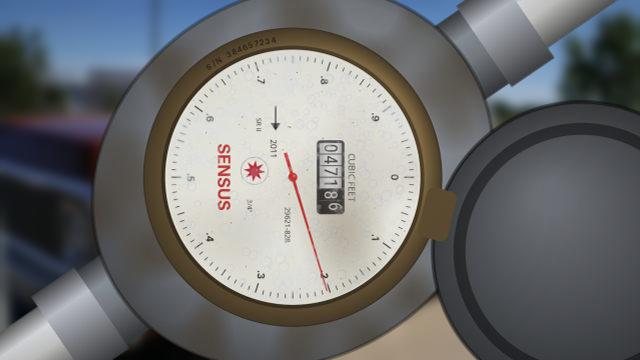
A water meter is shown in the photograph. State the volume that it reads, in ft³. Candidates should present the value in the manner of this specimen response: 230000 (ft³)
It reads 47186.20 (ft³)
